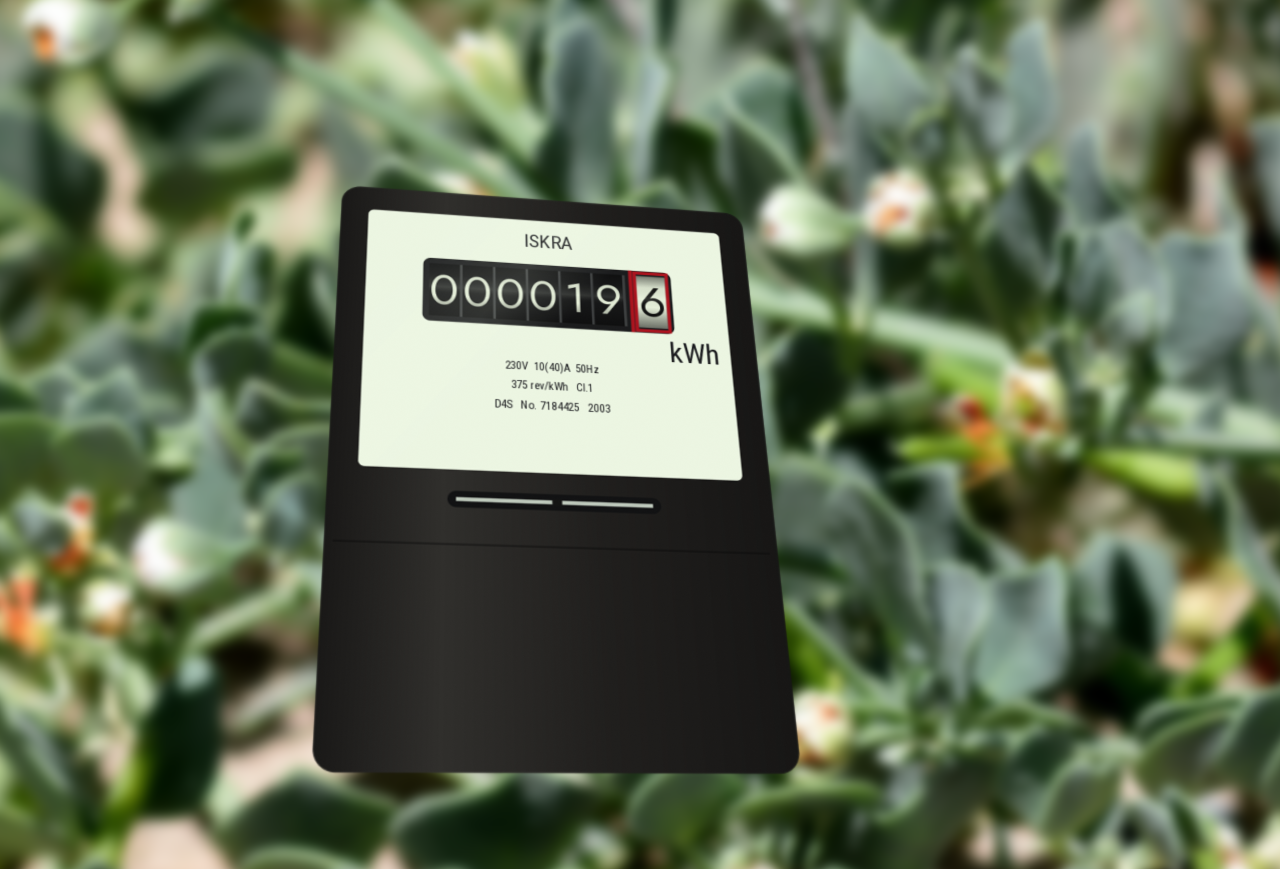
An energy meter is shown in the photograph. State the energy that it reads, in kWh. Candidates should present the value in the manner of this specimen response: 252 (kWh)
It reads 19.6 (kWh)
